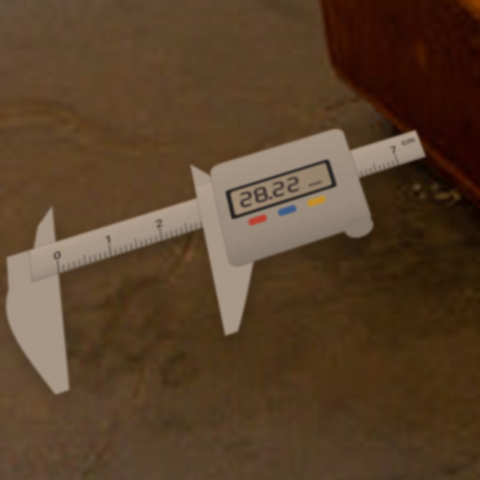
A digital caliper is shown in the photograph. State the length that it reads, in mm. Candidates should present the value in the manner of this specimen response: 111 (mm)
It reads 28.22 (mm)
